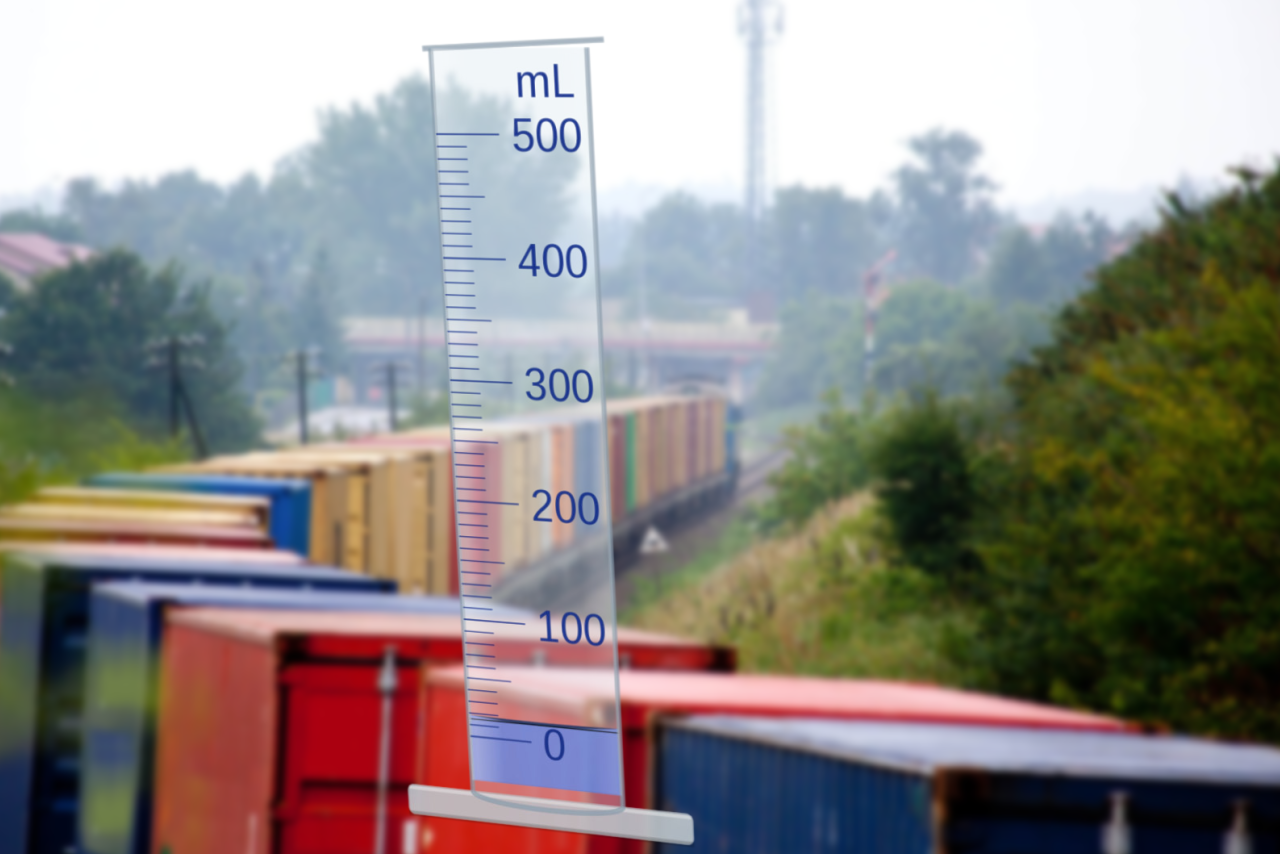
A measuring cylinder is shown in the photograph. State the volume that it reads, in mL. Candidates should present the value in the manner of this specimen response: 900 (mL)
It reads 15 (mL)
